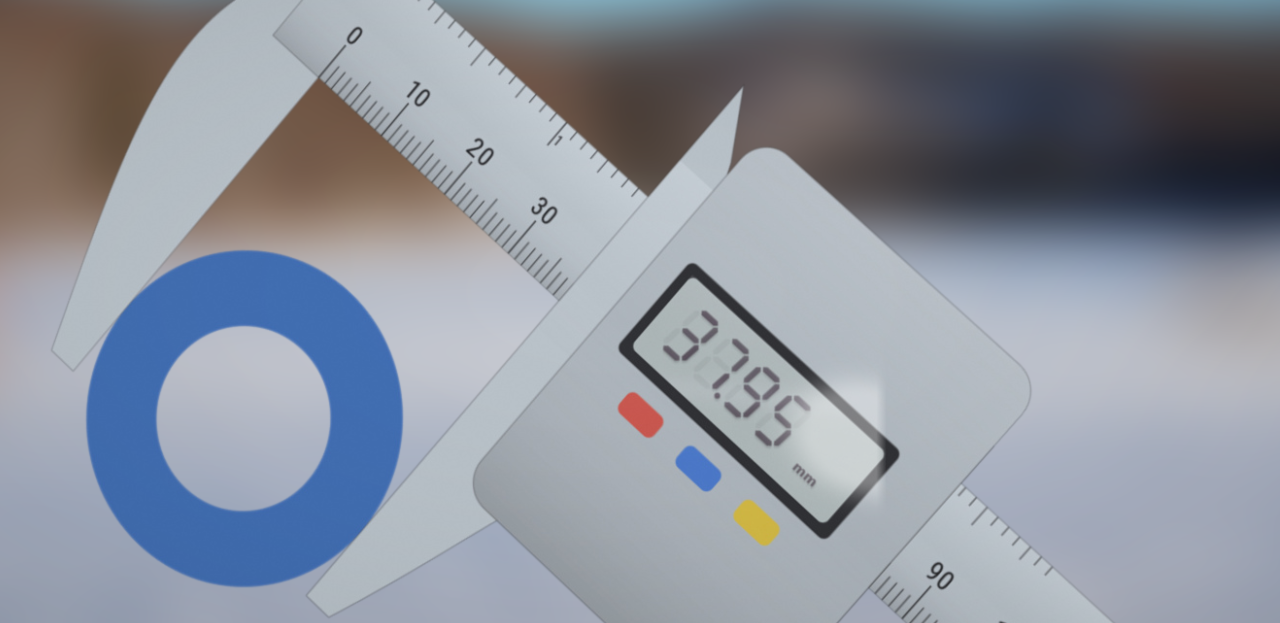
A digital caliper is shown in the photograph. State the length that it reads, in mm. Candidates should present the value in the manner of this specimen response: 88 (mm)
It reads 37.95 (mm)
